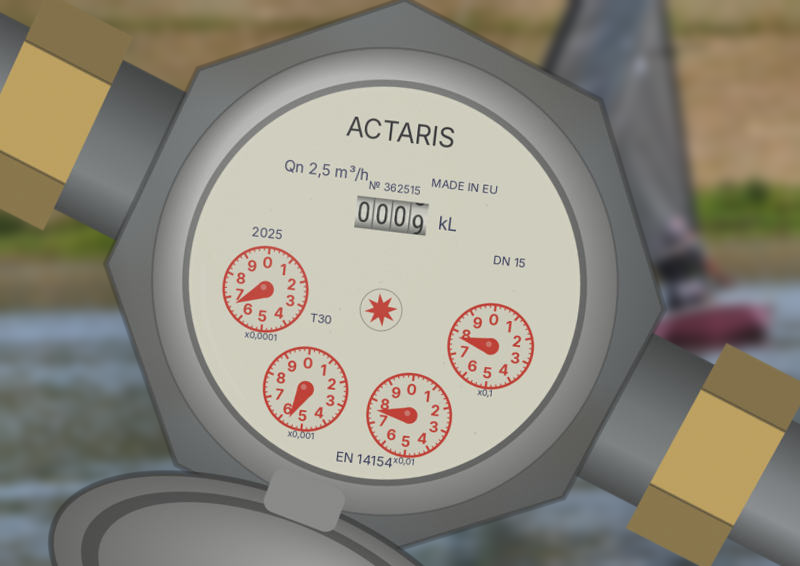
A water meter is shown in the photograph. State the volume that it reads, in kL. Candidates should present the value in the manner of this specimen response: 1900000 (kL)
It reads 8.7756 (kL)
